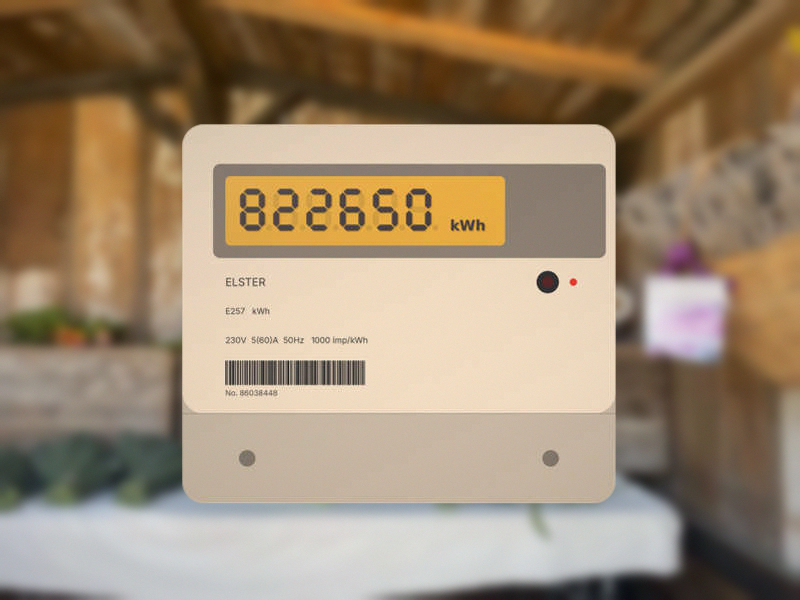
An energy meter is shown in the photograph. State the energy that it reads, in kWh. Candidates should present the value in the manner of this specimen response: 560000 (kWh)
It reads 822650 (kWh)
